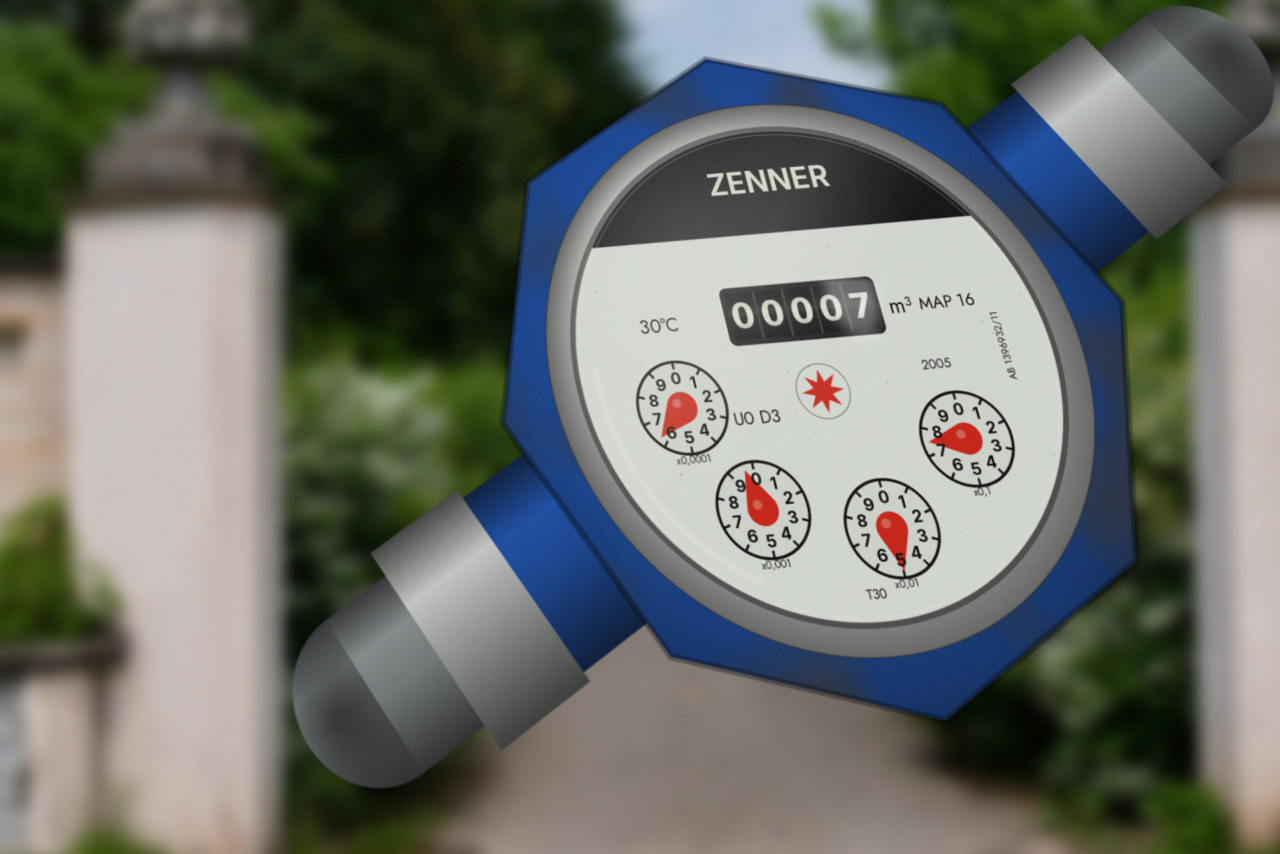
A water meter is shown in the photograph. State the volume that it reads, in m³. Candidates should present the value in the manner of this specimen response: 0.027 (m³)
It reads 7.7496 (m³)
